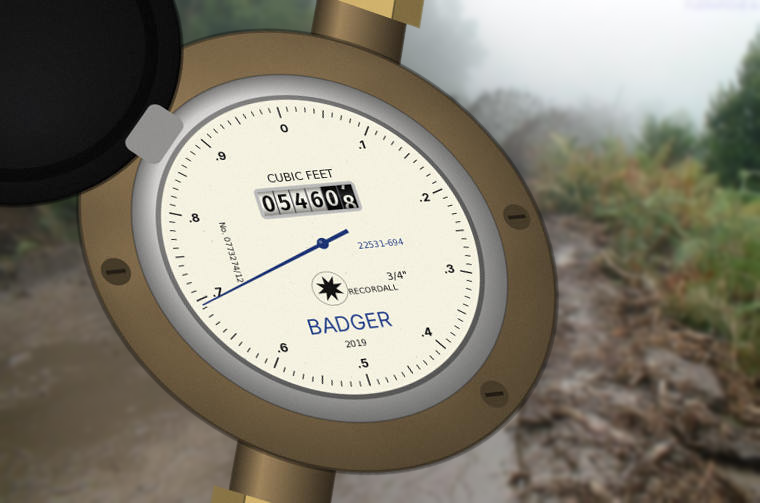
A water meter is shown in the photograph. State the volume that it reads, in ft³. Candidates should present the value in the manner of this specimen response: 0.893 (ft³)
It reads 54607.69 (ft³)
